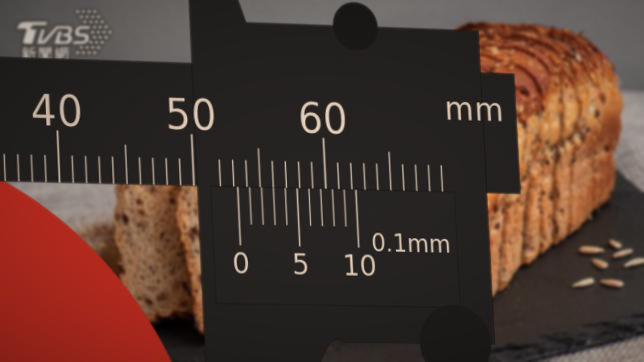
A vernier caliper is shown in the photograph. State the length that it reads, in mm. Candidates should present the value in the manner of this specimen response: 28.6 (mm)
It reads 53.3 (mm)
